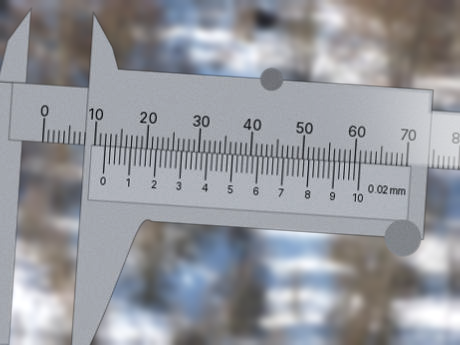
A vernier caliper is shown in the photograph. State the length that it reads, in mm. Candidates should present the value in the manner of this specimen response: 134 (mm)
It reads 12.0 (mm)
